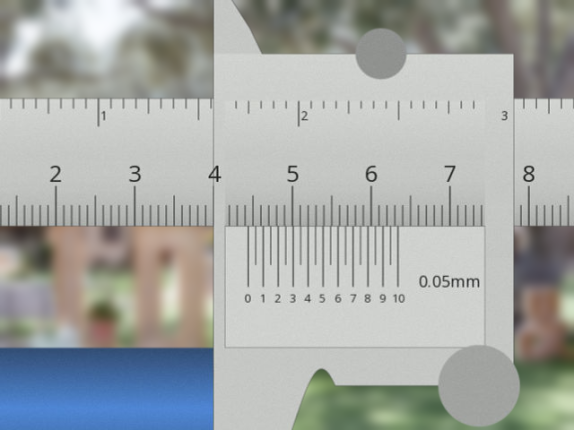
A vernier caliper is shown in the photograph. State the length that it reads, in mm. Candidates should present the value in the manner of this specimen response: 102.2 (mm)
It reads 44.4 (mm)
